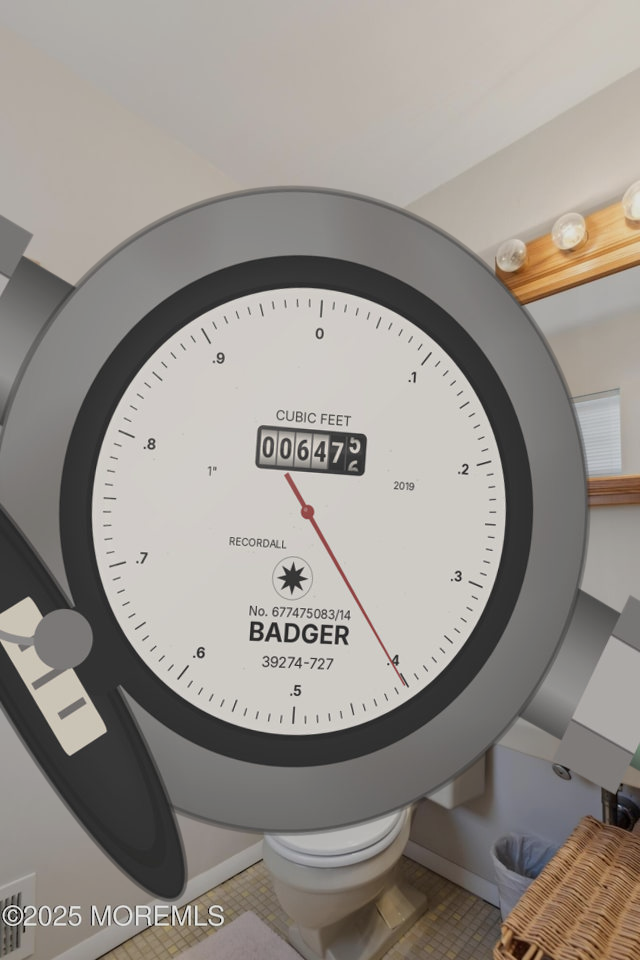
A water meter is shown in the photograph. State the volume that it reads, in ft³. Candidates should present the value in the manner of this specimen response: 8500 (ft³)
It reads 6475.40 (ft³)
